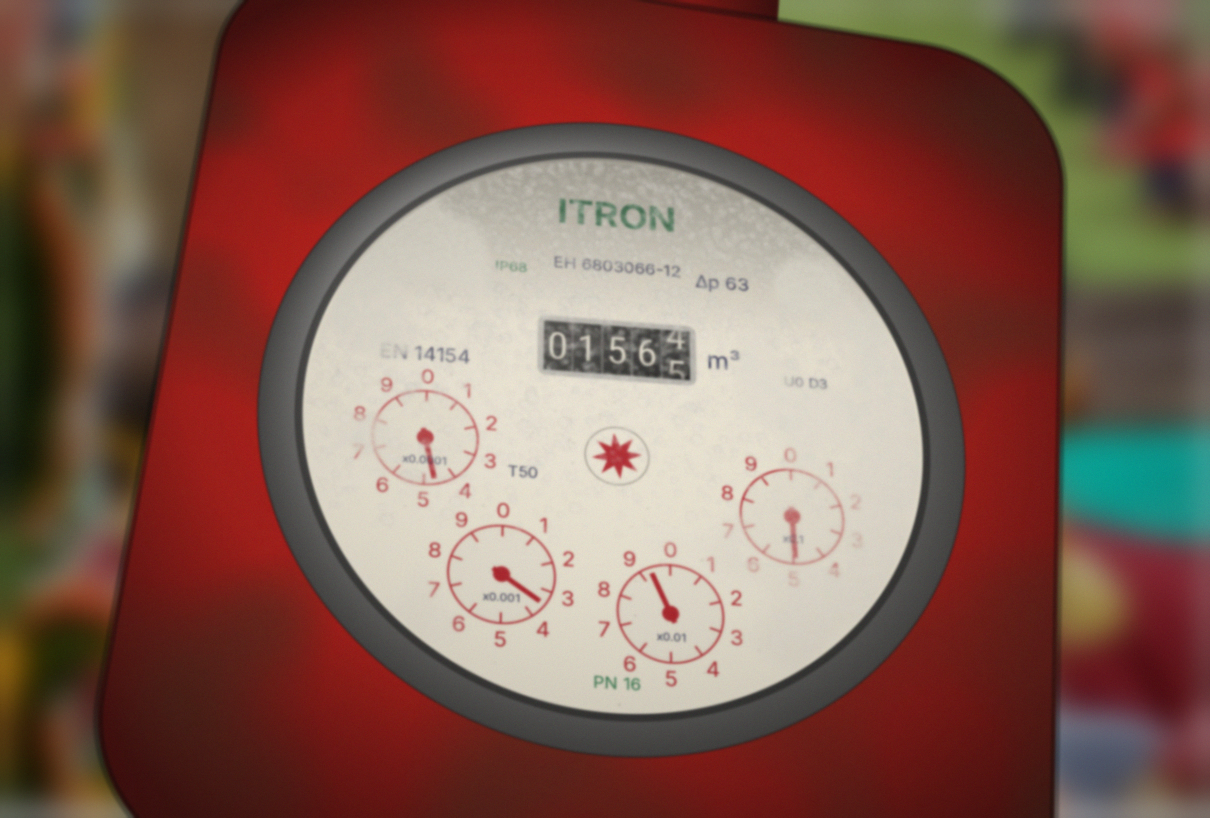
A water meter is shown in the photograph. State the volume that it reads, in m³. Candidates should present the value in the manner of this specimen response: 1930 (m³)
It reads 1564.4934 (m³)
